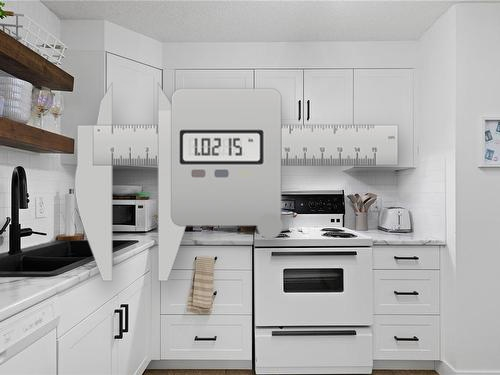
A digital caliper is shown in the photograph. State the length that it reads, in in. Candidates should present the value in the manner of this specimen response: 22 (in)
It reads 1.0215 (in)
